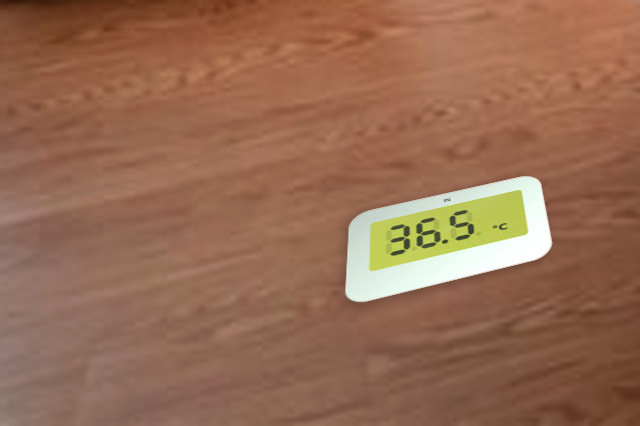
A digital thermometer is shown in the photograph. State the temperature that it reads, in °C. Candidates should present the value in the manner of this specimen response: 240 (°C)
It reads 36.5 (°C)
